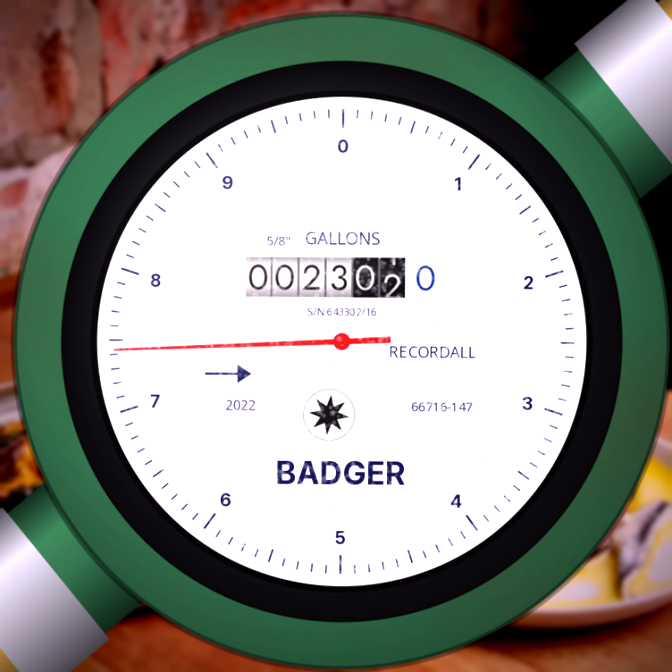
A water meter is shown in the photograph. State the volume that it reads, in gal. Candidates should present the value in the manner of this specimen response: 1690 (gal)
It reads 23017.4 (gal)
